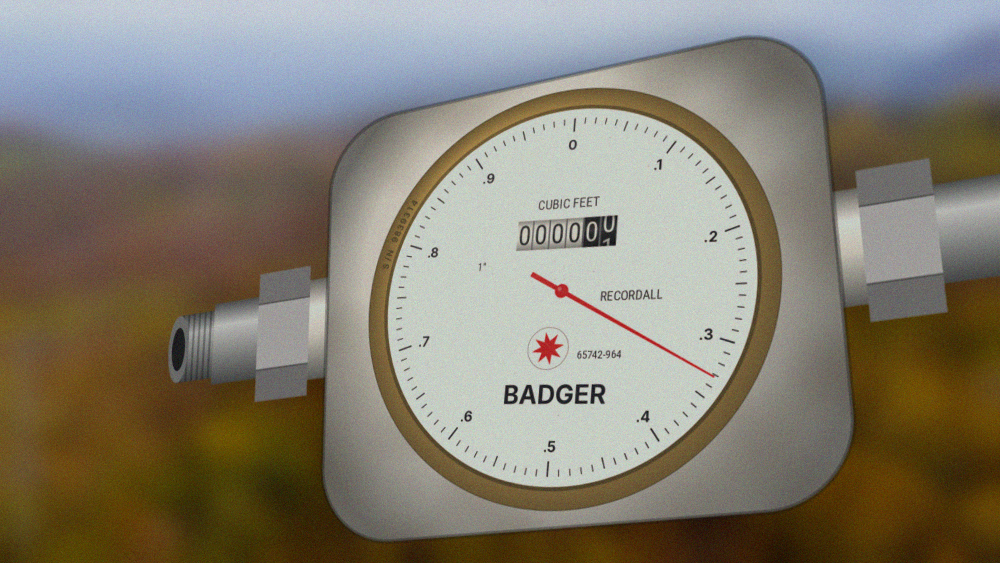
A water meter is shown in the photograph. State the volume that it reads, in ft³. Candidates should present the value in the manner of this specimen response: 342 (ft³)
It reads 0.33 (ft³)
